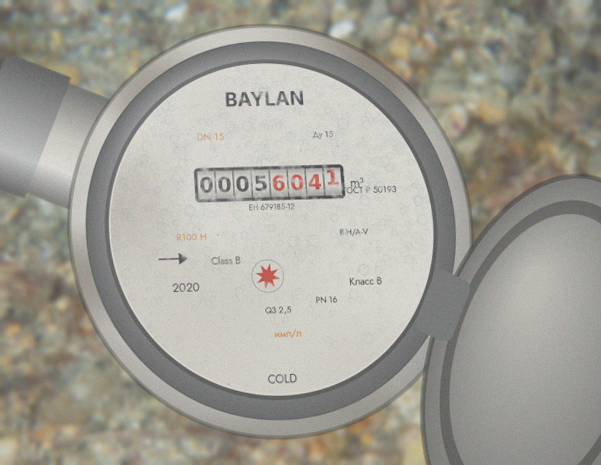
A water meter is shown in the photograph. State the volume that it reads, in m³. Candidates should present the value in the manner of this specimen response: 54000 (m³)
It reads 5.6041 (m³)
